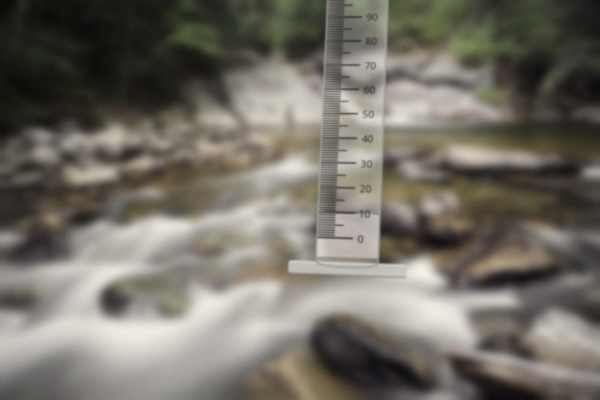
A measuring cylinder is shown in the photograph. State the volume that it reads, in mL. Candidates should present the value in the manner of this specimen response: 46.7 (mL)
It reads 10 (mL)
